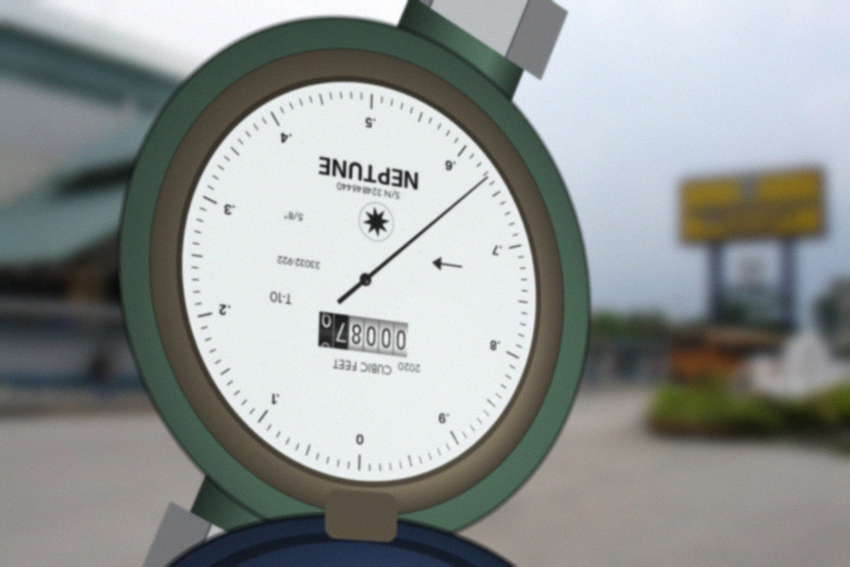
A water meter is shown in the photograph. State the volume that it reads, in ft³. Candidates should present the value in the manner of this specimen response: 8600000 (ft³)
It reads 878.63 (ft³)
